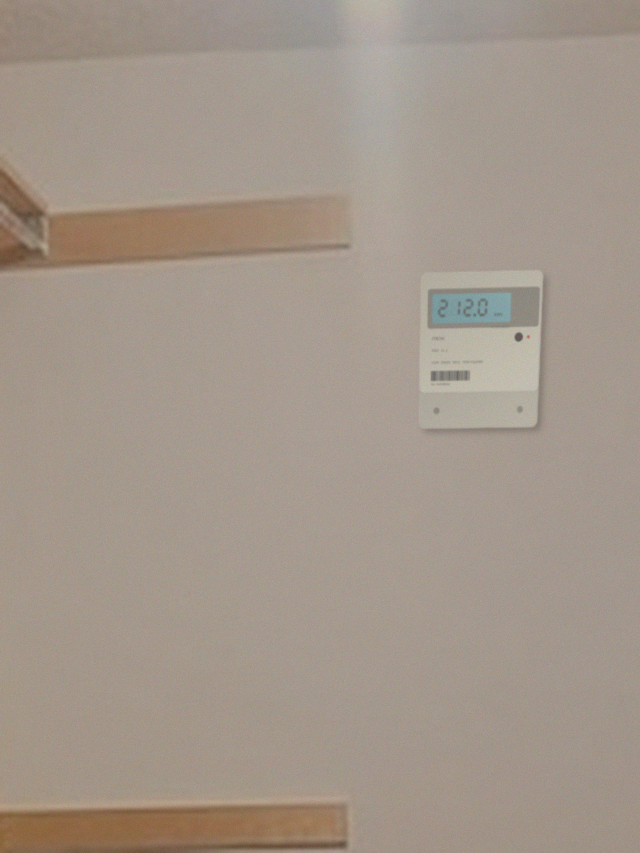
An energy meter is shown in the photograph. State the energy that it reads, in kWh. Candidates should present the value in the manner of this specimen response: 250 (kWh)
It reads 212.0 (kWh)
